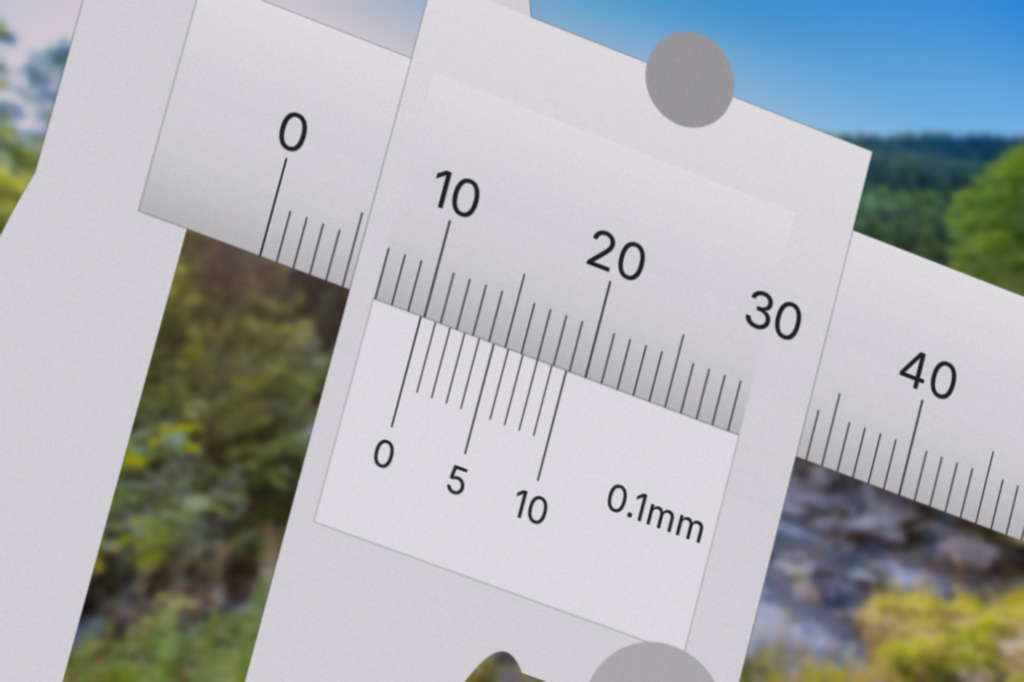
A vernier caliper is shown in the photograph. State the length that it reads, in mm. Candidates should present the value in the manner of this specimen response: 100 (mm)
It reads 9.8 (mm)
